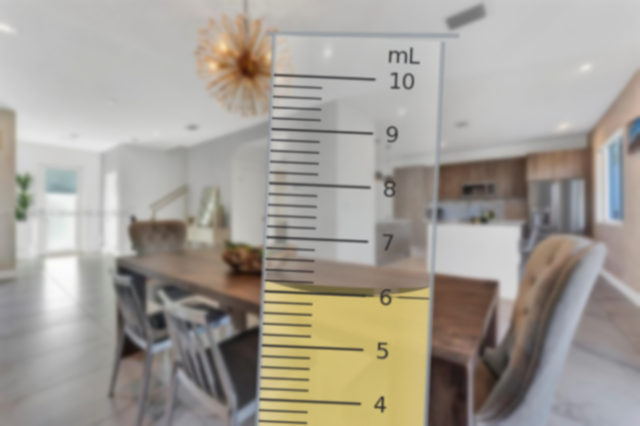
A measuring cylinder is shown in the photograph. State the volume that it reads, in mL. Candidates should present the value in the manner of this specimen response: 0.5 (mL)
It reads 6 (mL)
